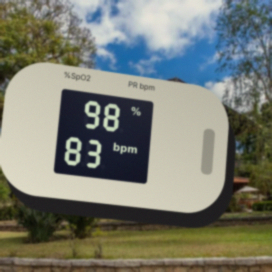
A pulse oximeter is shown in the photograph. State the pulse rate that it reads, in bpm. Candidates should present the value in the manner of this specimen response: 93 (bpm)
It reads 83 (bpm)
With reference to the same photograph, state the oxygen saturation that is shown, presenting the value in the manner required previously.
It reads 98 (%)
